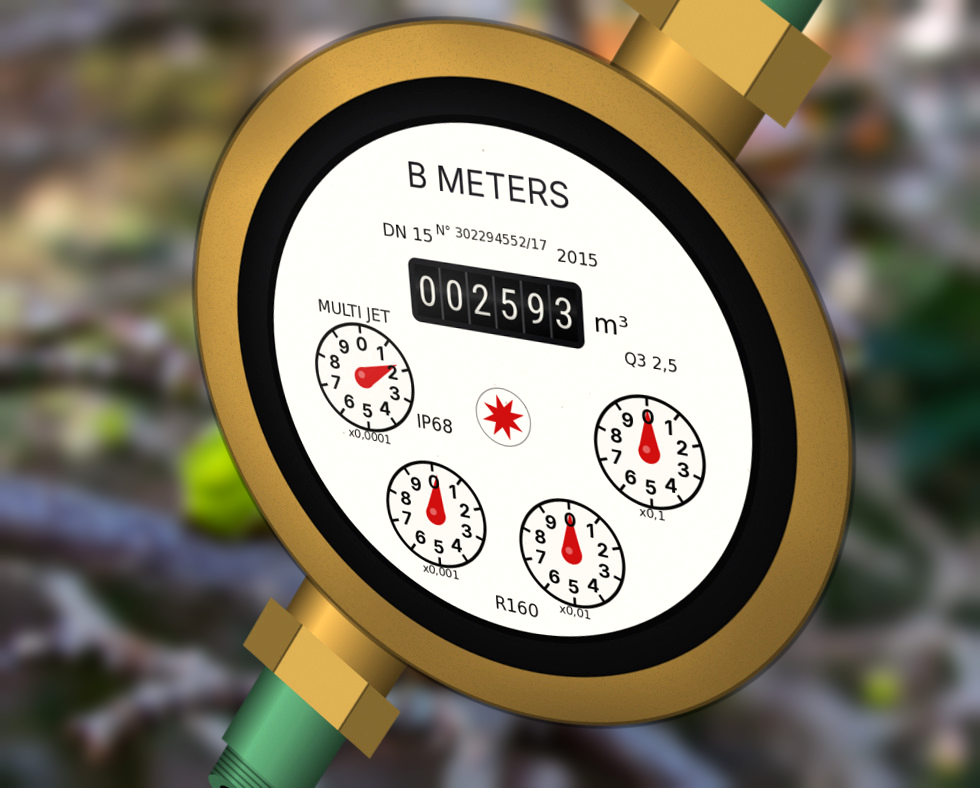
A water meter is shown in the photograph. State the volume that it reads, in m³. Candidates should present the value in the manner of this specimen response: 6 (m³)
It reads 2593.0001 (m³)
